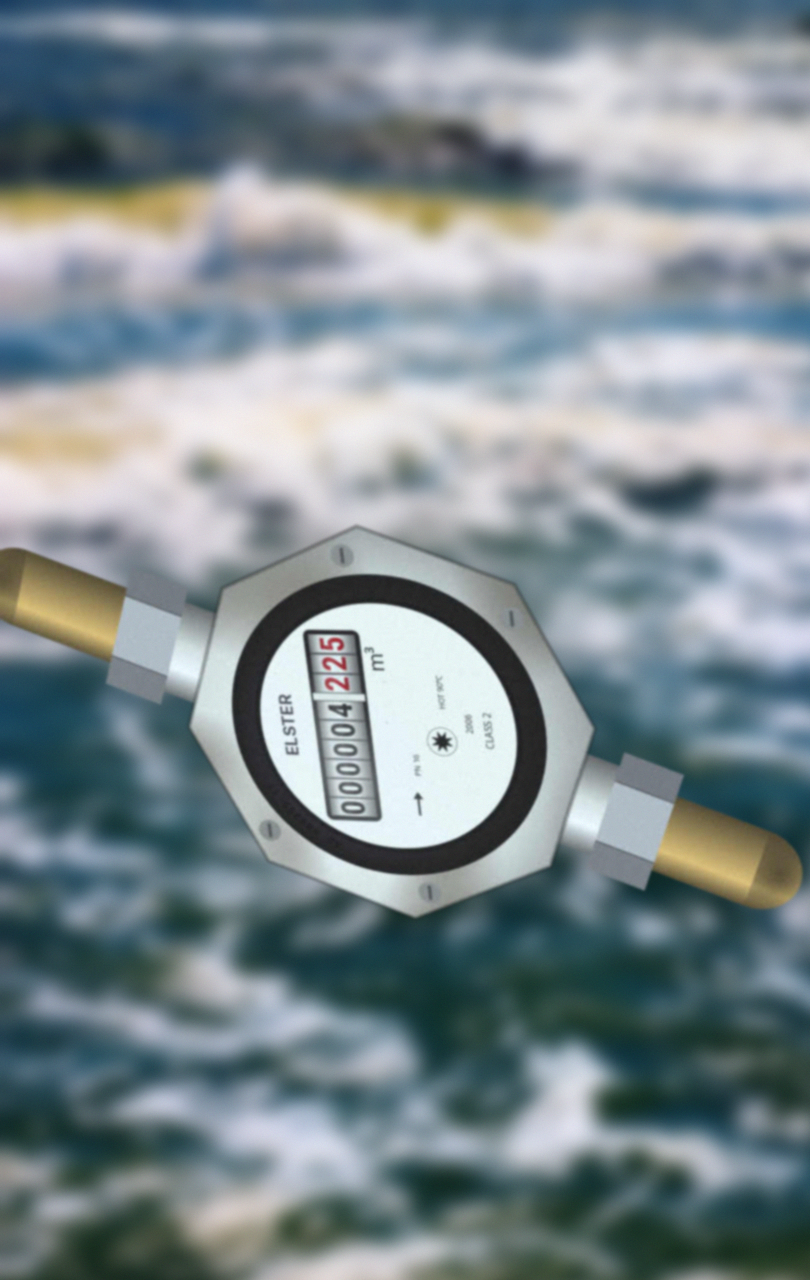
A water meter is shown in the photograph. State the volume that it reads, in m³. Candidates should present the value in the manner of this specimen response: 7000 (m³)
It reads 4.225 (m³)
